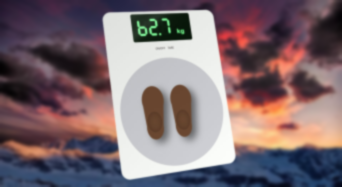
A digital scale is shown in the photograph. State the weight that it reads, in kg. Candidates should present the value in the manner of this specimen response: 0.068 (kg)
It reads 62.7 (kg)
